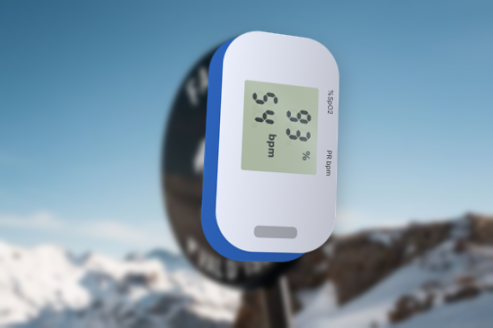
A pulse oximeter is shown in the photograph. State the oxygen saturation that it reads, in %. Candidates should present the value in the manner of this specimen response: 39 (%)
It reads 93 (%)
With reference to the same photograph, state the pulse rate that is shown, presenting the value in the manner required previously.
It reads 54 (bpm)
